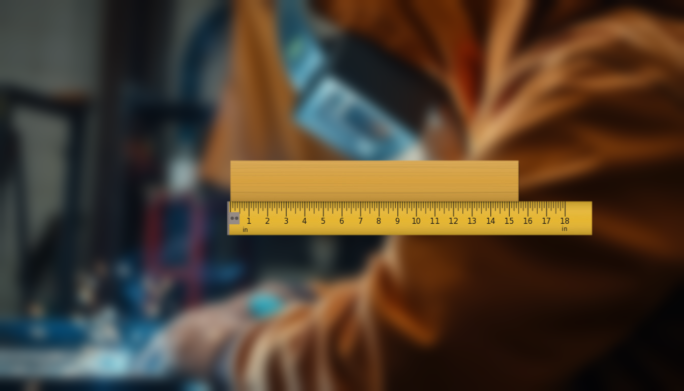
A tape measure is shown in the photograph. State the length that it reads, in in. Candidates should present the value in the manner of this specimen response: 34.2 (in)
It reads 15.5 (in)
